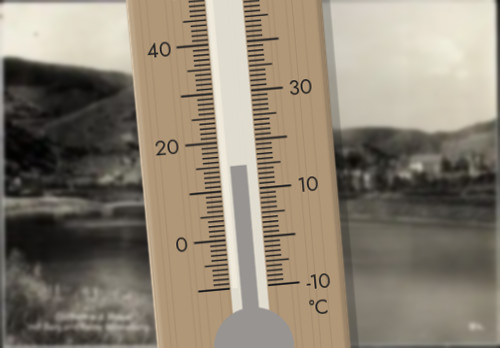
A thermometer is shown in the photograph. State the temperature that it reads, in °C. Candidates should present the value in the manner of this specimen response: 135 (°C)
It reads 15 (°C)
